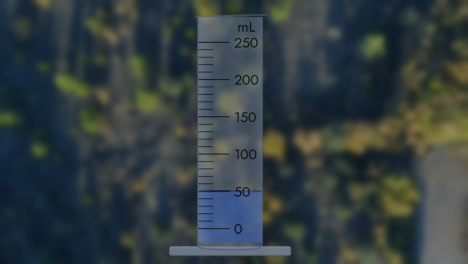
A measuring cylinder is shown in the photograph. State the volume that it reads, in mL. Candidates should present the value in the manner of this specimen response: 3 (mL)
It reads 50 (mL)
